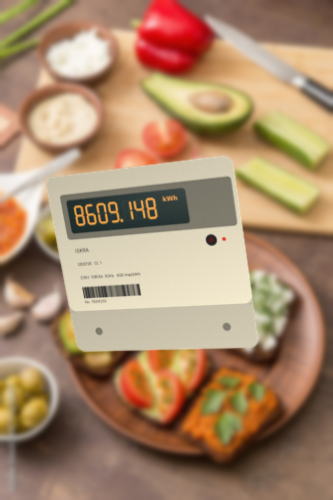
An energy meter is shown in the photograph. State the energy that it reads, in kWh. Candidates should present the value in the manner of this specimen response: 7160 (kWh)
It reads 8609.148 (kWh)
